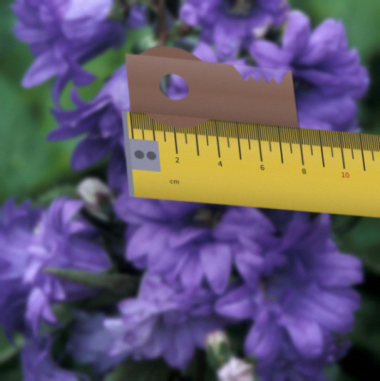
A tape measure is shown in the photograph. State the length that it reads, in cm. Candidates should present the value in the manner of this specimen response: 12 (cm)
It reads 8 (cm)
